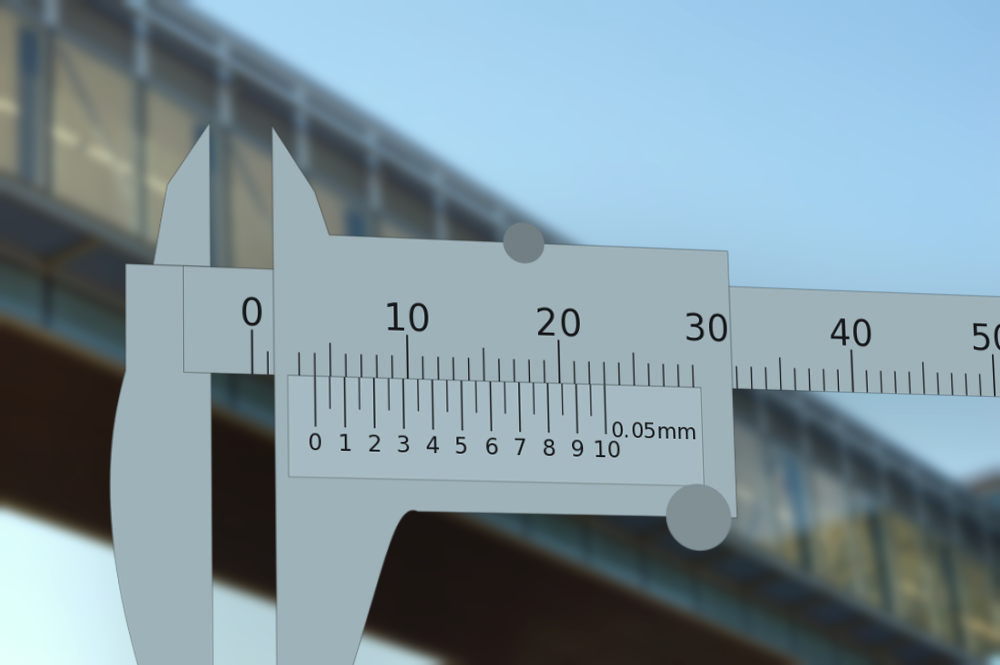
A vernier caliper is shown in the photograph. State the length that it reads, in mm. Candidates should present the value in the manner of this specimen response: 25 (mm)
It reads 4.0 (mm)
